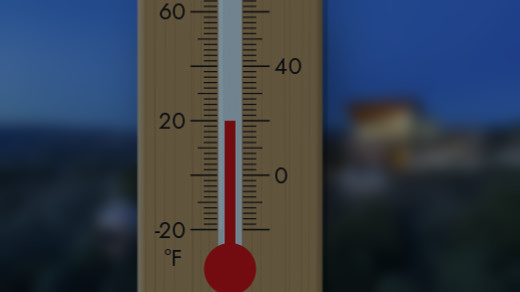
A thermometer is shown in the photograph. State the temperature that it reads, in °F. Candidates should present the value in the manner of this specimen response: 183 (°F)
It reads 20 (°F)
